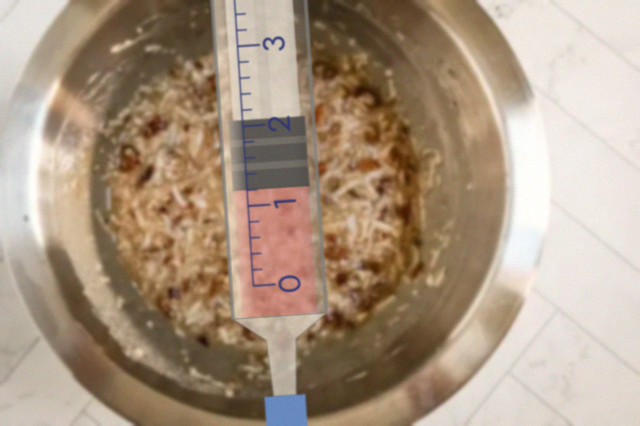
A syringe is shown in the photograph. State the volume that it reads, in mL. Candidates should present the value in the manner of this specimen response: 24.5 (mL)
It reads 1.2 (mL)
